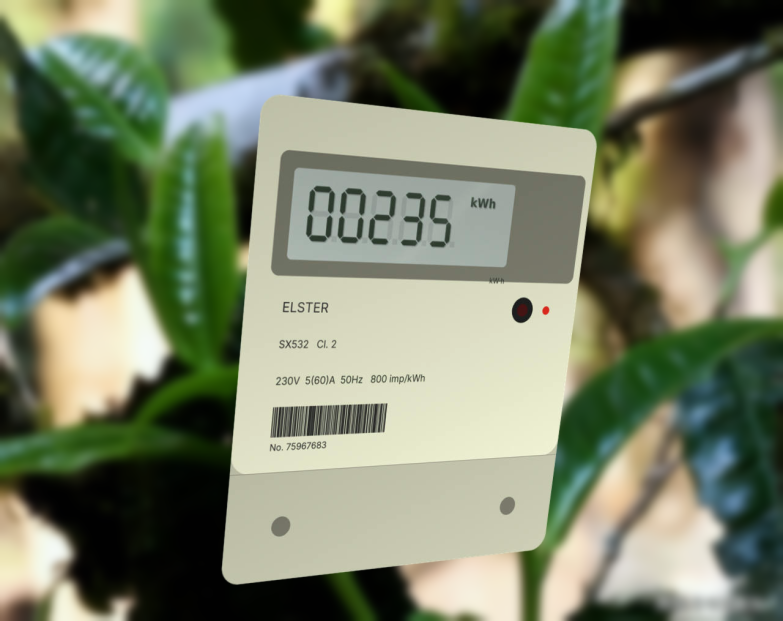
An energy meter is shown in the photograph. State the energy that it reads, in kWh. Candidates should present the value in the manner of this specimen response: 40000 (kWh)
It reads 235 (kWh)
